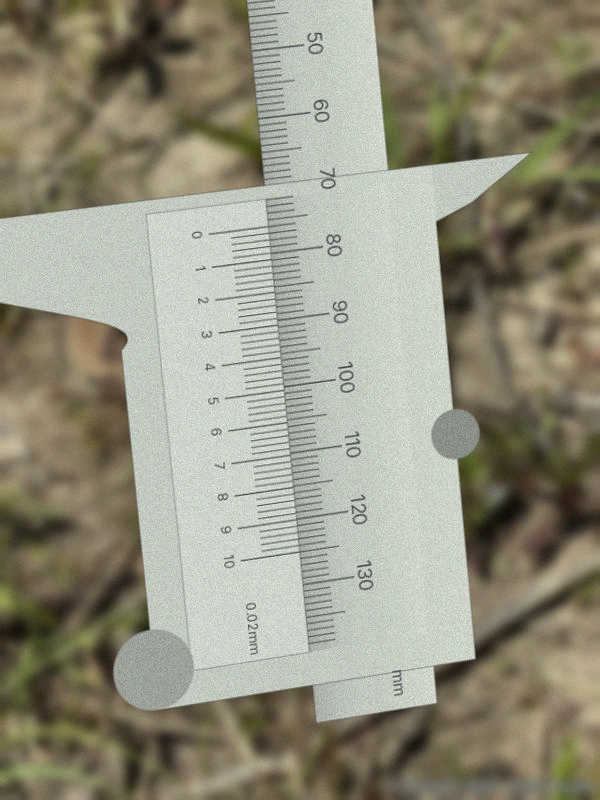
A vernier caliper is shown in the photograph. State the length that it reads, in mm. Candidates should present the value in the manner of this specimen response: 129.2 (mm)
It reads 76.0 (mm)
